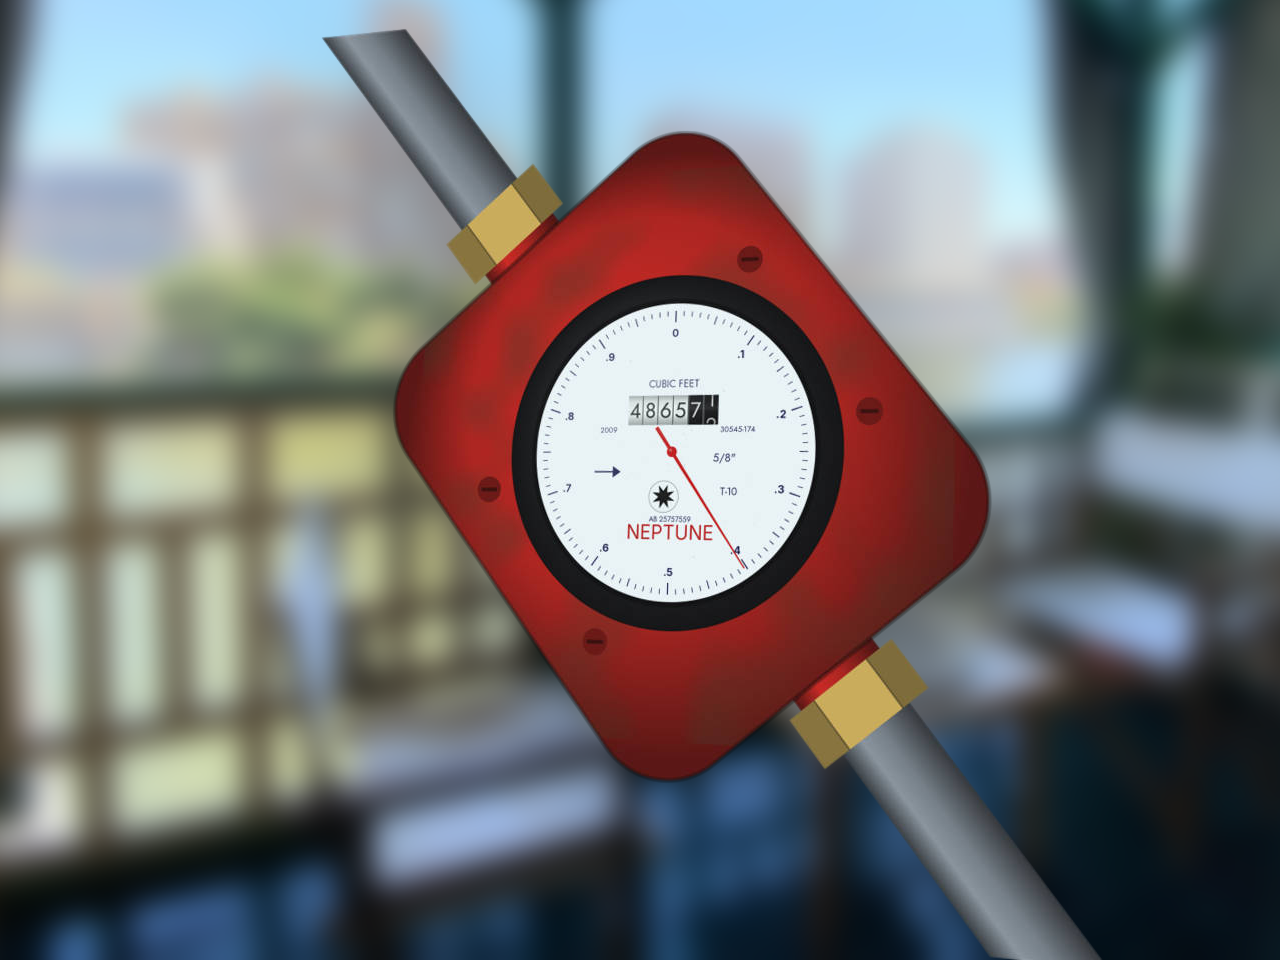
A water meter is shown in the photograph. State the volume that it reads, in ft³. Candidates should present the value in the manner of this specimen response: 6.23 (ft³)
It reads 486571.40 (ft³)
